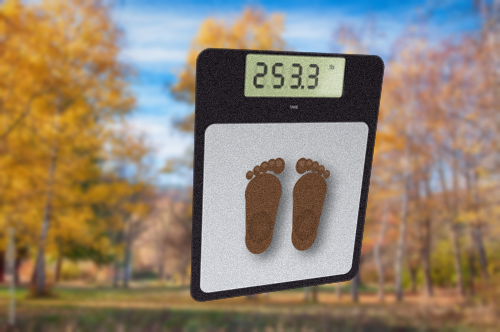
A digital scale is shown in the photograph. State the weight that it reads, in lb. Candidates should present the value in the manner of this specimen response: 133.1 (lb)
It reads 253.3 (lb)
